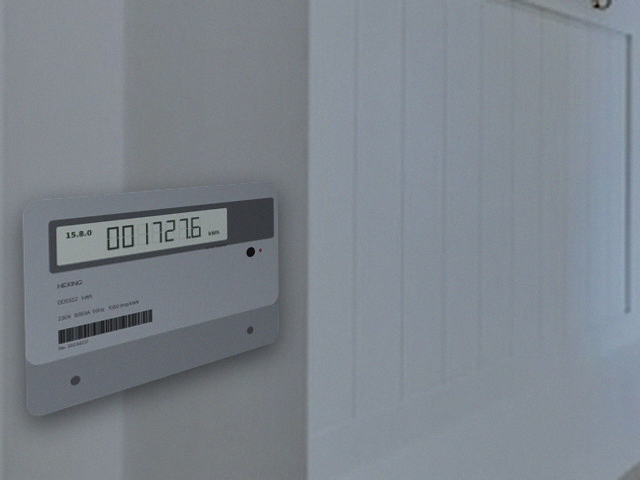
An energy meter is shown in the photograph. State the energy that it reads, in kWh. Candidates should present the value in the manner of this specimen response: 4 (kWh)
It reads 1727.6 (kWh)
